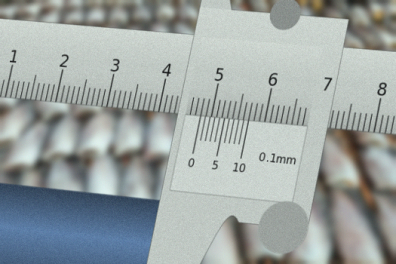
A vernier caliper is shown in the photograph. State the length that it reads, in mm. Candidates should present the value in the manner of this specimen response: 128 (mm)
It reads 48.0 (mm)
